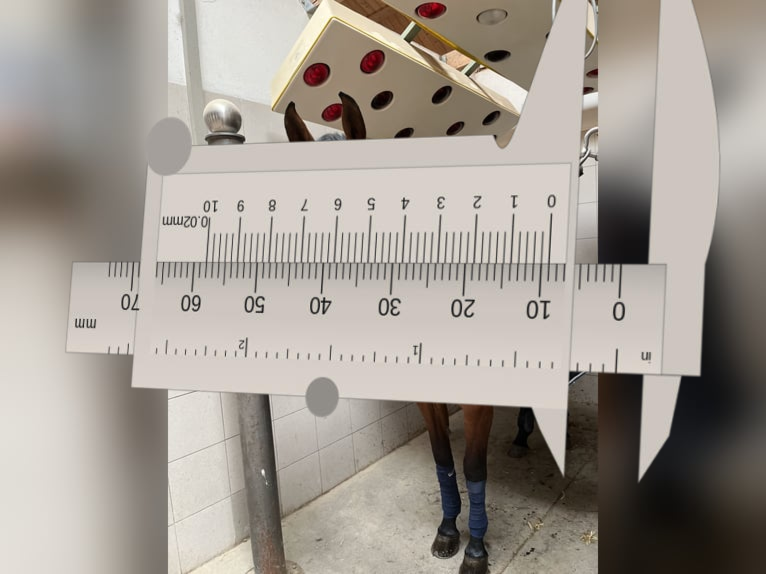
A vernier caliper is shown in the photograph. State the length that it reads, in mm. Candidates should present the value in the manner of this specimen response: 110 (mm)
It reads 9.0 (mm)
